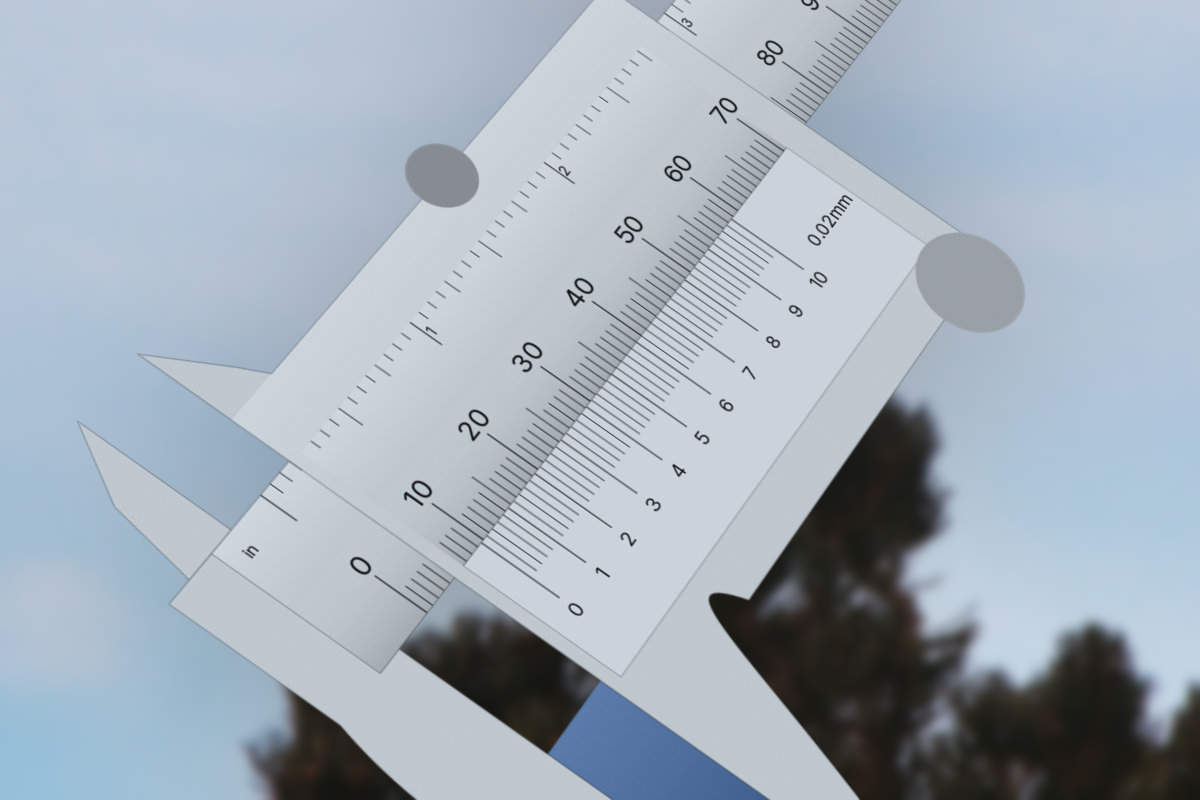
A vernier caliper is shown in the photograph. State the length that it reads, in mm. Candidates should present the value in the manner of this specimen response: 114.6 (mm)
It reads 9.6 (mm)
